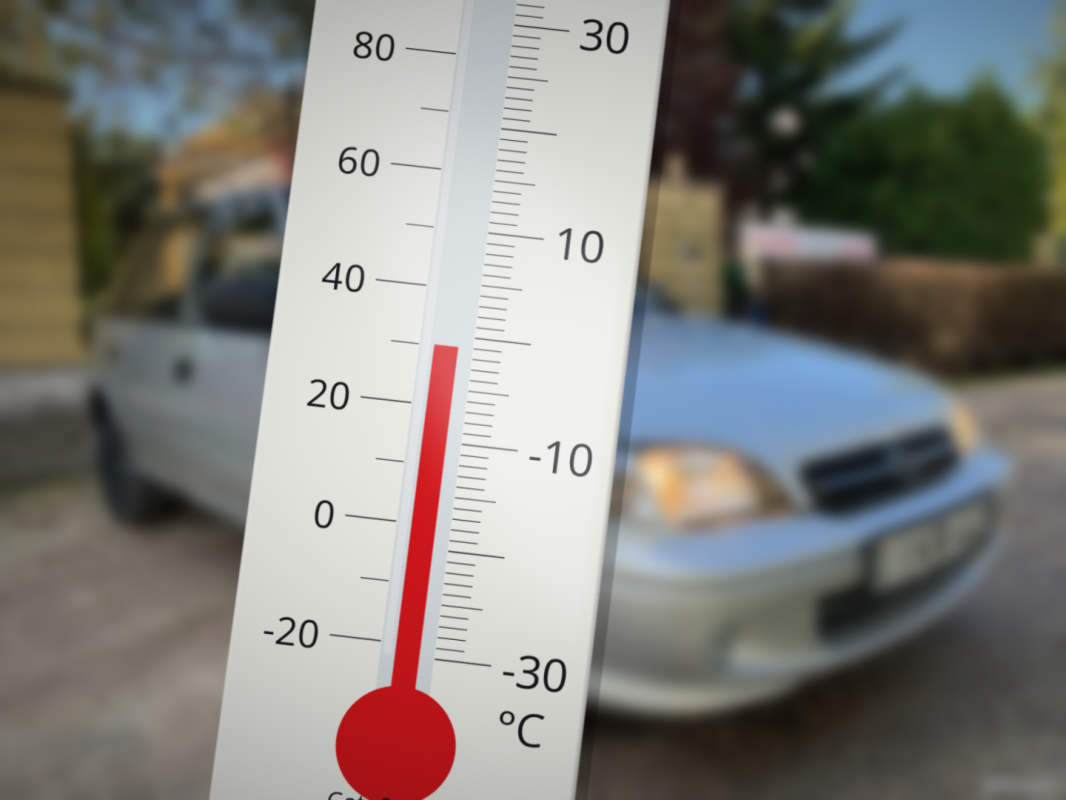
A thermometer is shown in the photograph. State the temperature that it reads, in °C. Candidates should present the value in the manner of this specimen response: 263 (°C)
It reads -1 (°C)
